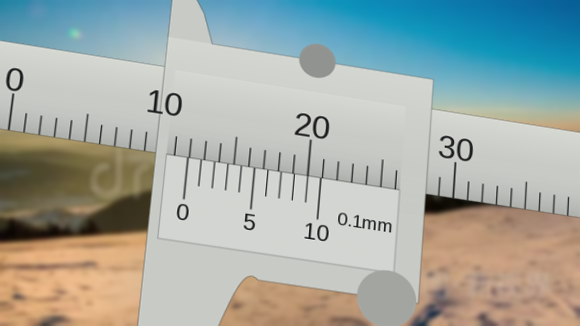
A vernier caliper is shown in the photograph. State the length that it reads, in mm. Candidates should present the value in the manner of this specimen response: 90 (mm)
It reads 11.9 (mm)
